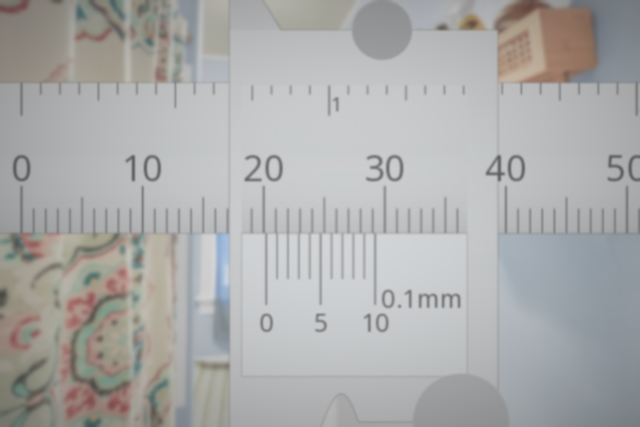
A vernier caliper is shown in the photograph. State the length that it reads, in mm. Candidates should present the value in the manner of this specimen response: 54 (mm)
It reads 20.2 (mm)
